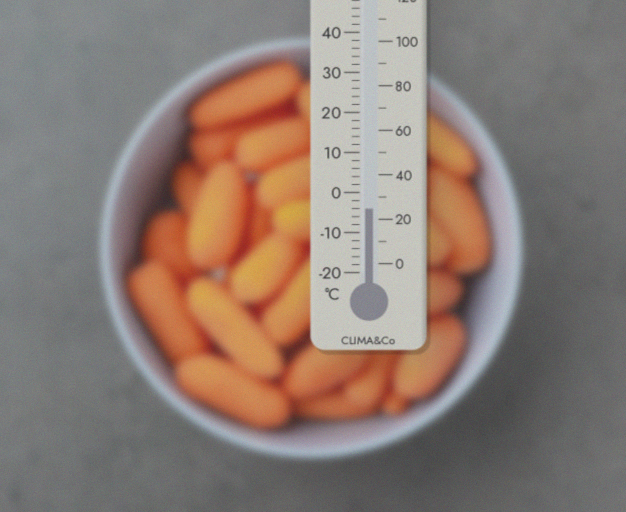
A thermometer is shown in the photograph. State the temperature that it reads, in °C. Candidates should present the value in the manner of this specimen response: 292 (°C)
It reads -4 (°C)
